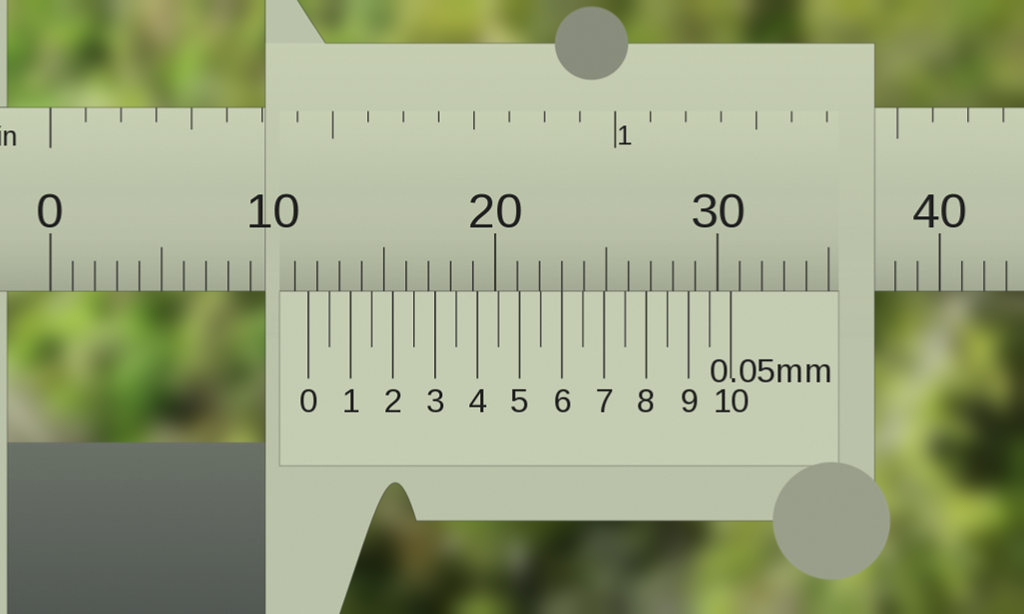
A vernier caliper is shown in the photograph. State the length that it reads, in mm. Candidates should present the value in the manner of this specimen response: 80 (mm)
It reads 11.60 (mm)
